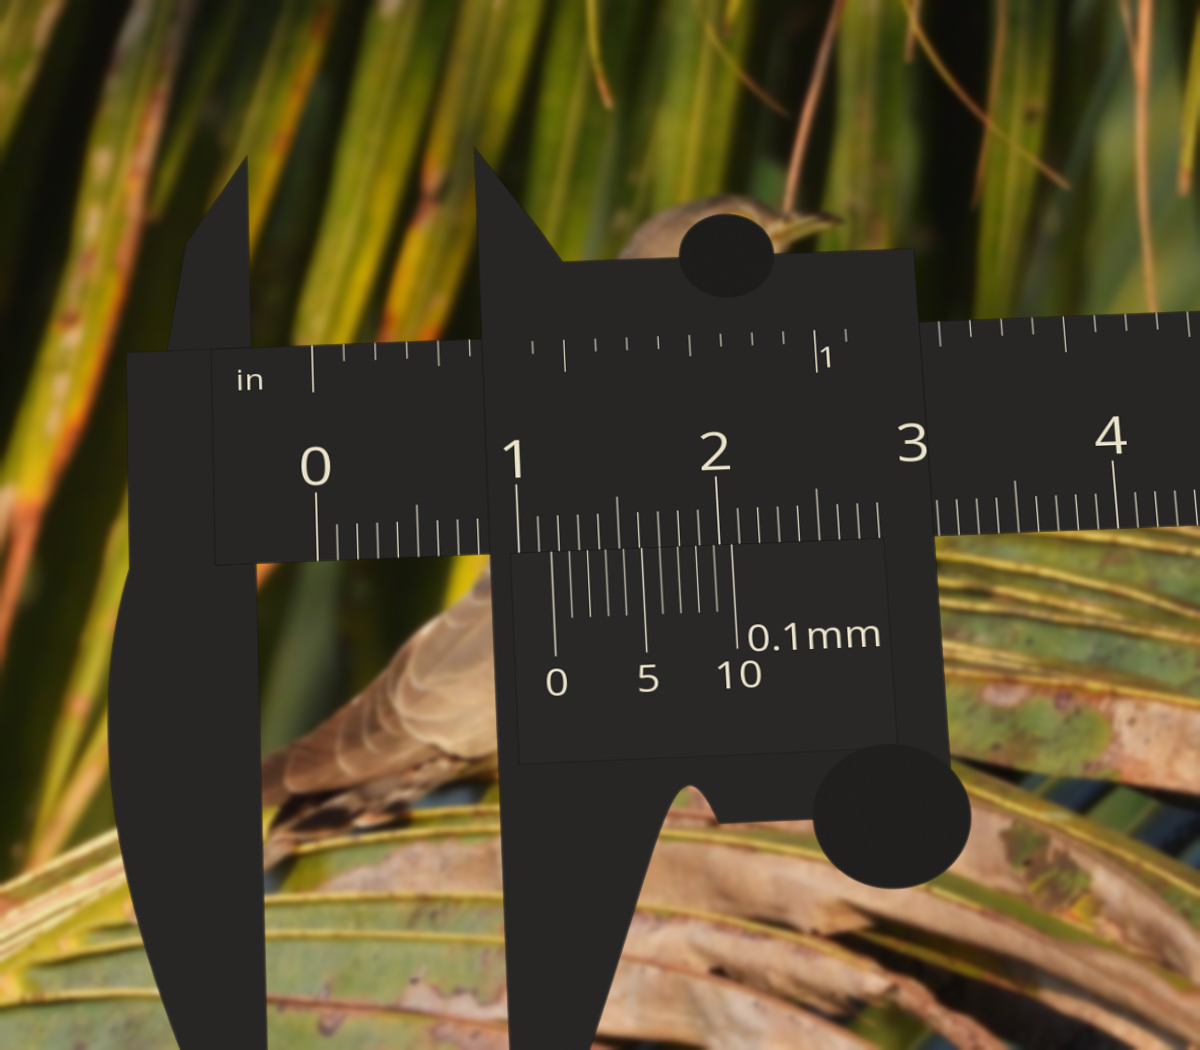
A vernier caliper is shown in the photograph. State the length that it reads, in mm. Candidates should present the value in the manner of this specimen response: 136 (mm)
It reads 11.6 (mm)
